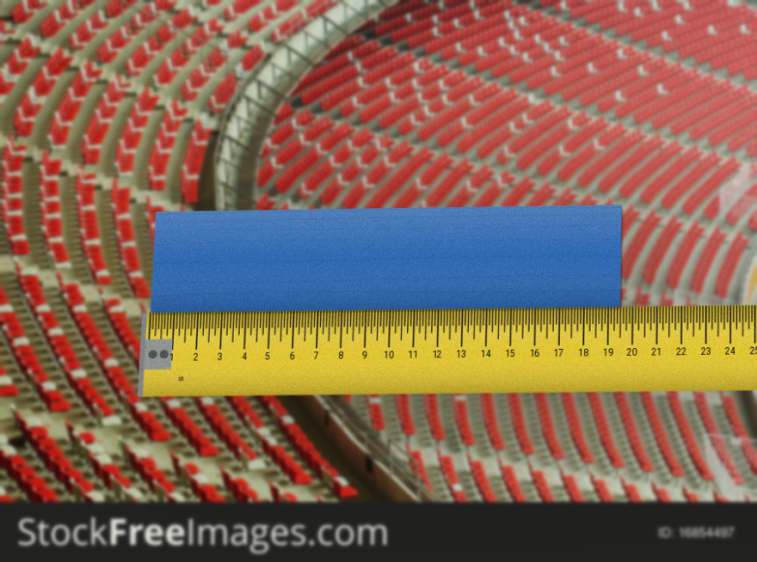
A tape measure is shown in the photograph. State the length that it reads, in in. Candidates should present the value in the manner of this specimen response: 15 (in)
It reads 19.5 (in)
